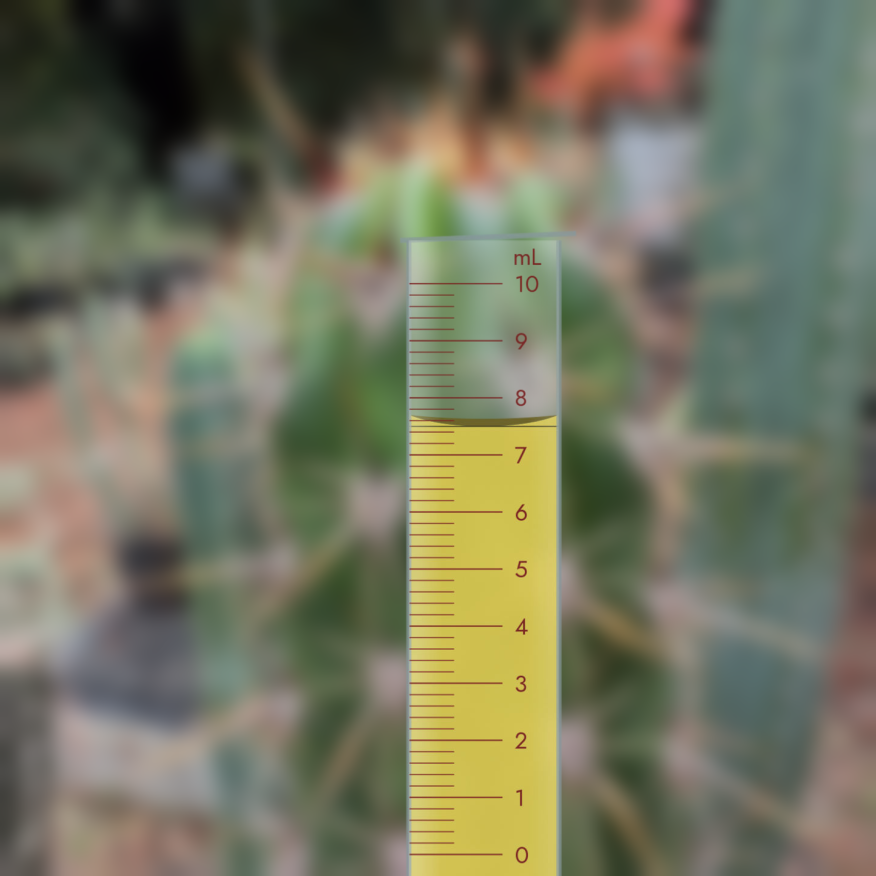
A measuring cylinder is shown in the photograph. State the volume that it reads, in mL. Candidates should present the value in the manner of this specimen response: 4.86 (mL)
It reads 7.5 (mL)
